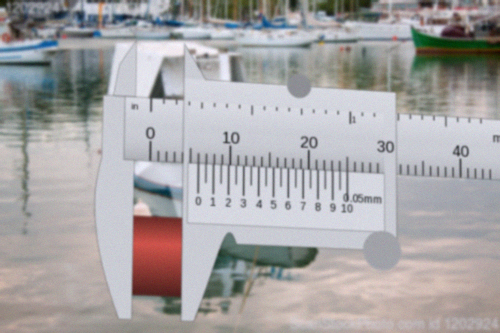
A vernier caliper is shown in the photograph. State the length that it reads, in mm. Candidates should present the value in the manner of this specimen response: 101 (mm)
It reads 6.0 (mm)
